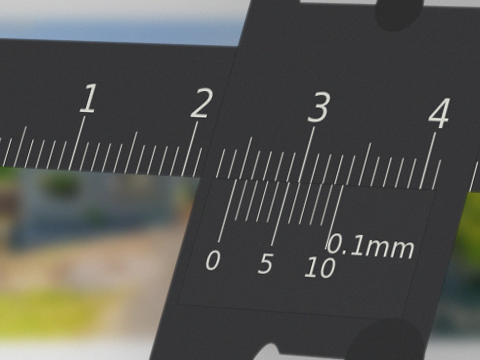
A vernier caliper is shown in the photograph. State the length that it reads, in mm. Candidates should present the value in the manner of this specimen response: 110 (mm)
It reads 24.7 (mm)
